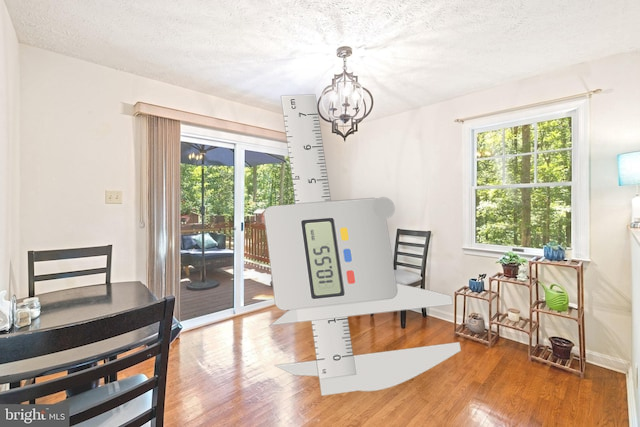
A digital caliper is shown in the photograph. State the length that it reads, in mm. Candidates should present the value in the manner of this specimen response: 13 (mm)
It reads 10.55 (mm)
